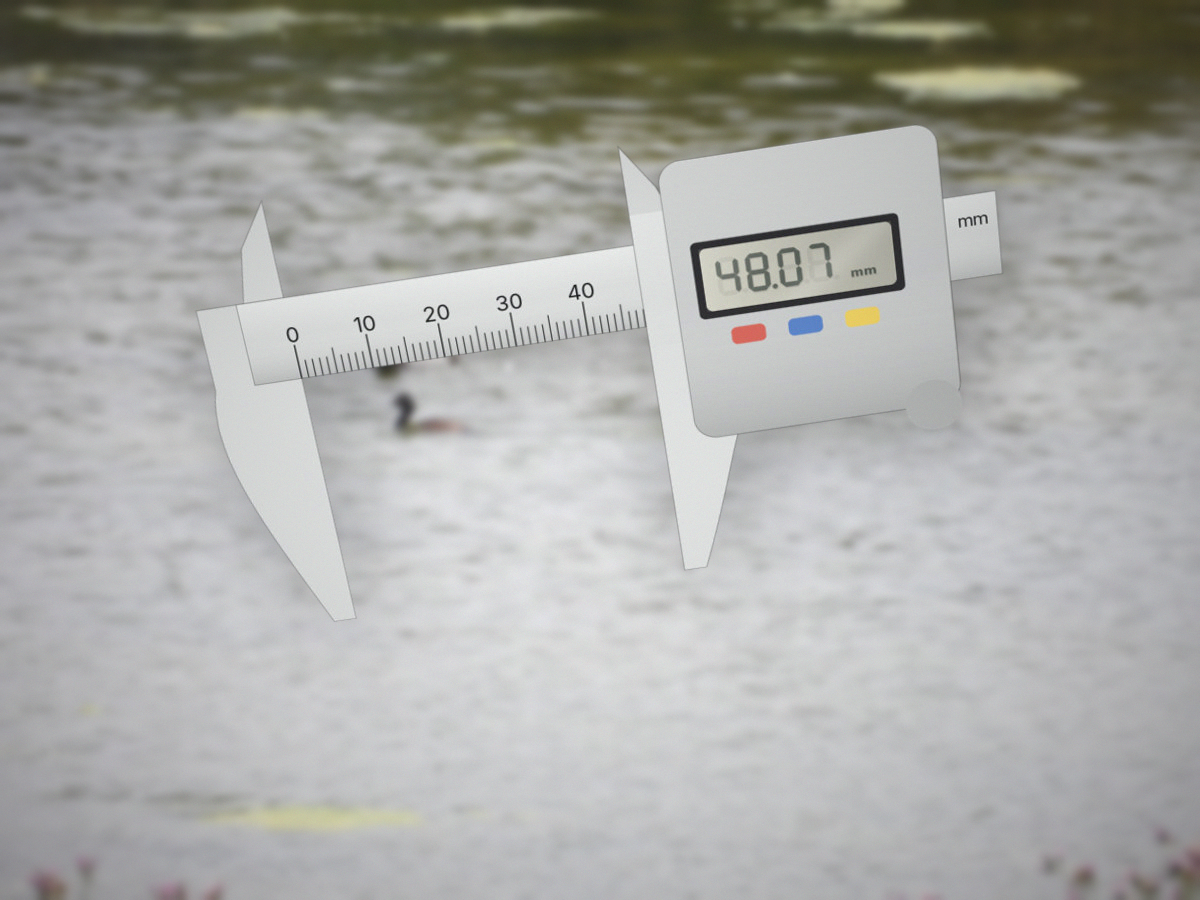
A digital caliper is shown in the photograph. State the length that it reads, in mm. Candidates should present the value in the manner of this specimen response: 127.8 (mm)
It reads 48.07 (mm)
